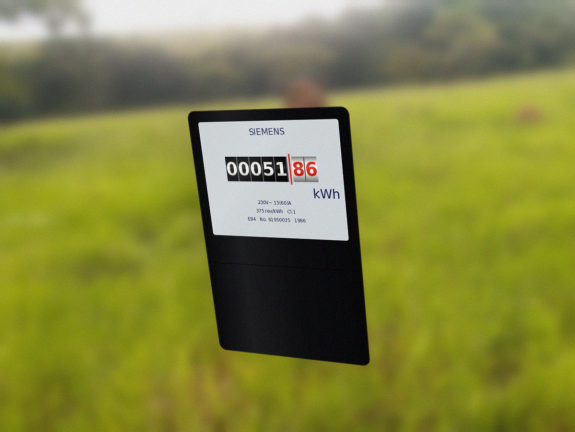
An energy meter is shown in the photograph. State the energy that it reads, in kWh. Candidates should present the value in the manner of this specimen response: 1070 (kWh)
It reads 51.86 (kWh)
